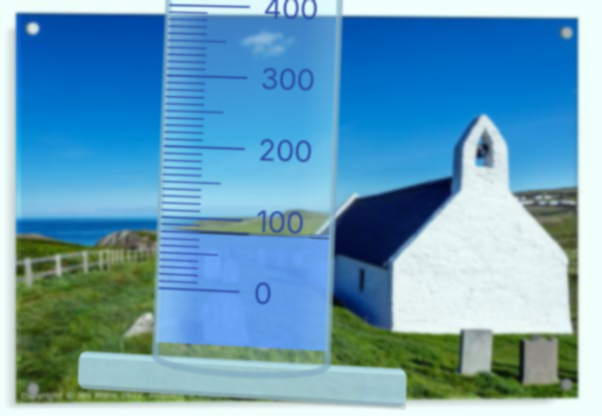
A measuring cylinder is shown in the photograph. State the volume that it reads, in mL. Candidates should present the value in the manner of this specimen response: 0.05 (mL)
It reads 80 (mL)
